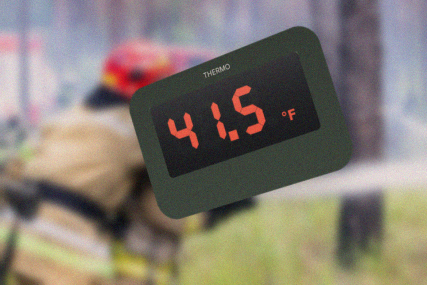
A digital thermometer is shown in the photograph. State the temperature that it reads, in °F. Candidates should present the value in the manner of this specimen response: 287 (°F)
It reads 41.5 (°F)
